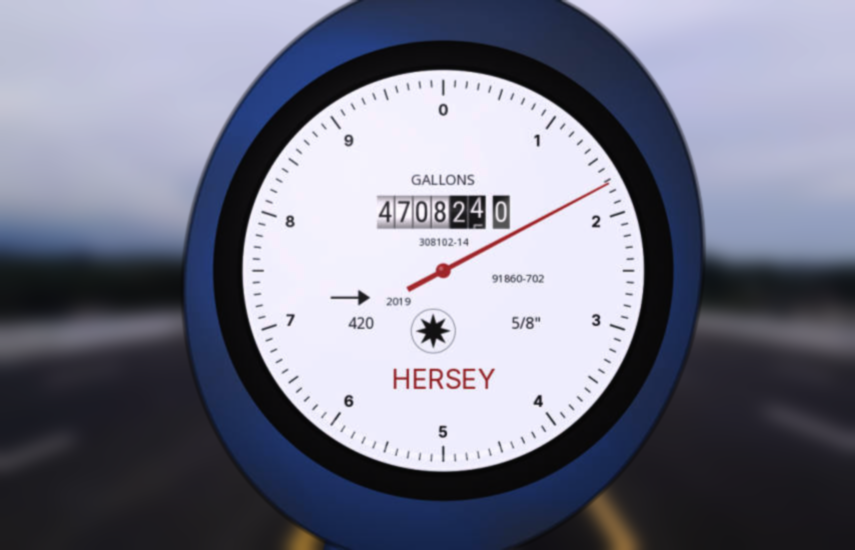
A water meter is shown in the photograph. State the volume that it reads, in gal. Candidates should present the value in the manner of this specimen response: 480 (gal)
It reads 4708241.7 (gal)
